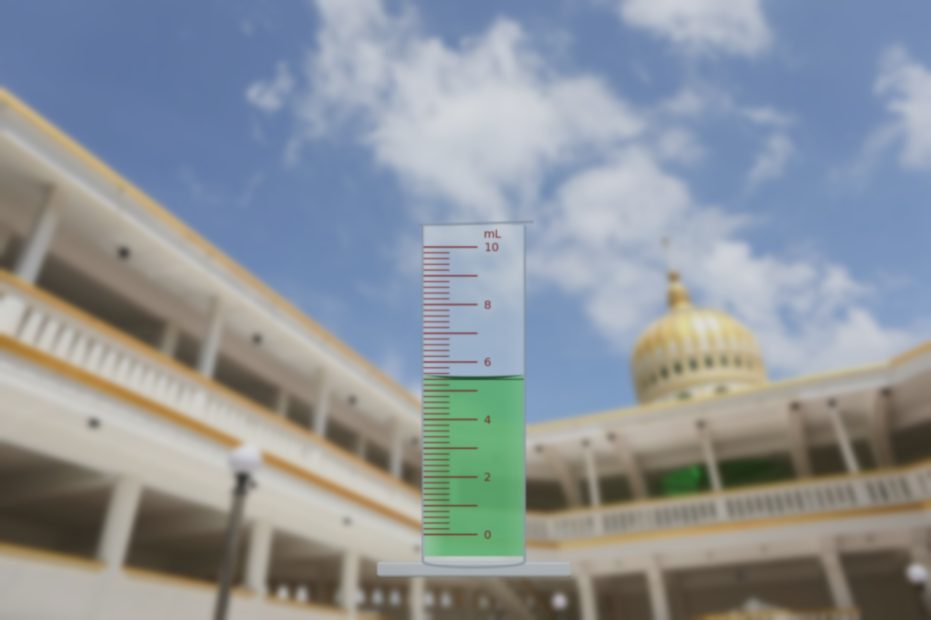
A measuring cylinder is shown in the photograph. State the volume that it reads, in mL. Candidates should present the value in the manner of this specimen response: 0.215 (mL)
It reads 5.4 (mL)
